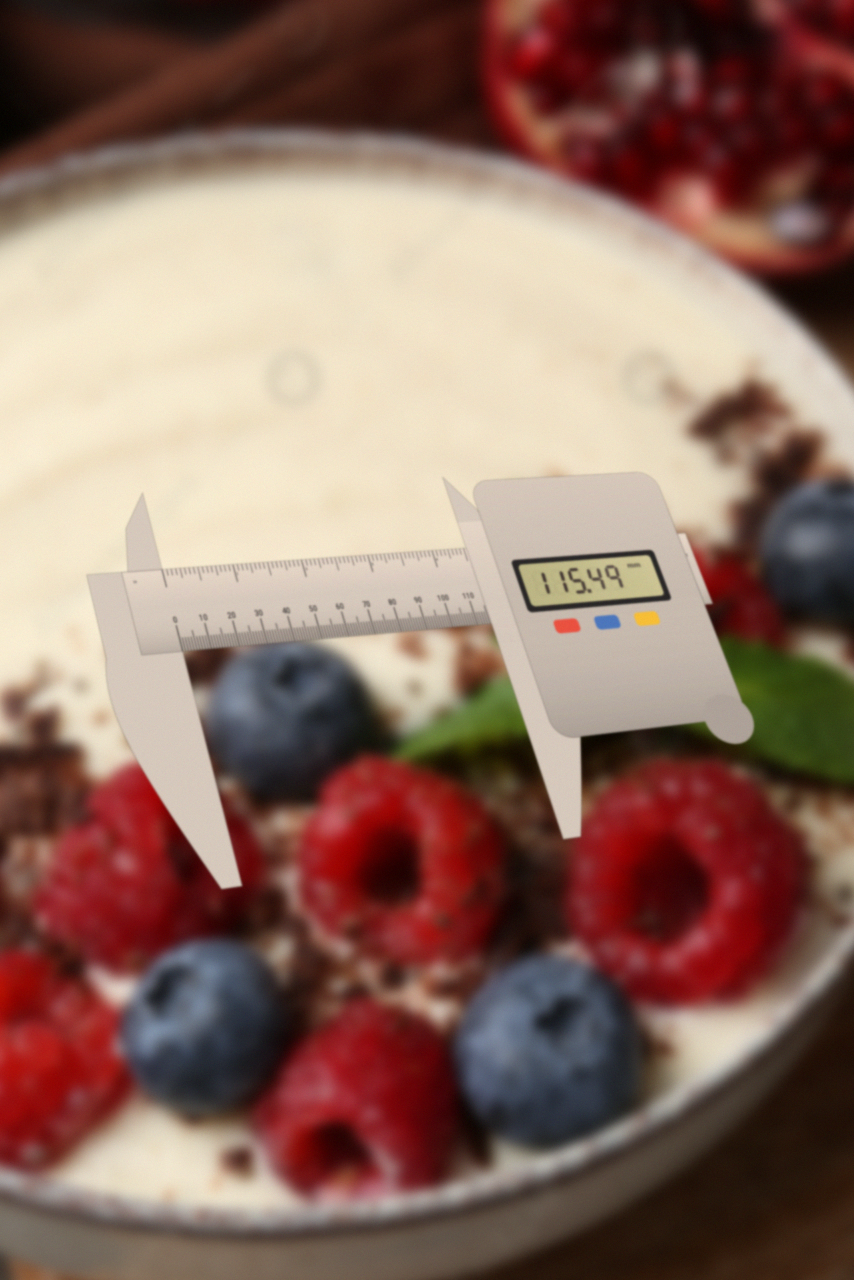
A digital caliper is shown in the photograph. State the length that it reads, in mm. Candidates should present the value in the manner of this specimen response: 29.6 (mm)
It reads 115.49 (mm)
